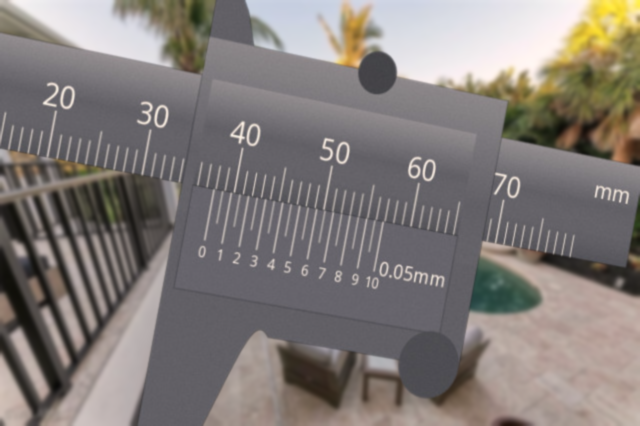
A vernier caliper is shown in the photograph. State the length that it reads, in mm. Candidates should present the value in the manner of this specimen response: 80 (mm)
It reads 37.8 (mm)
